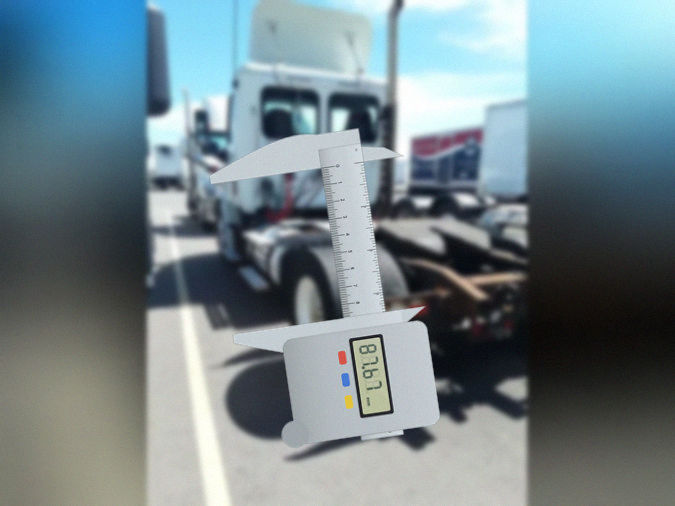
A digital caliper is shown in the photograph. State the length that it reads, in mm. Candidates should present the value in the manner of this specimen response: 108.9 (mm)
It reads 87.67 (mm)
